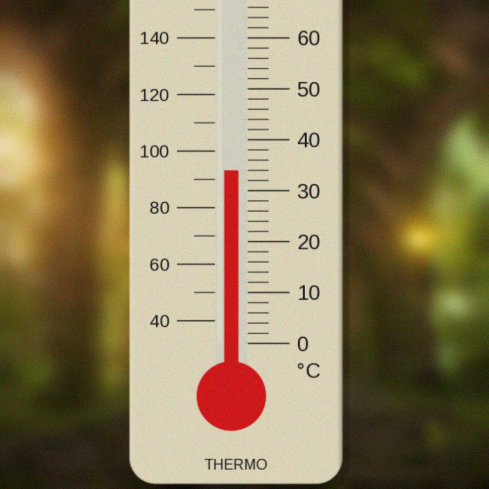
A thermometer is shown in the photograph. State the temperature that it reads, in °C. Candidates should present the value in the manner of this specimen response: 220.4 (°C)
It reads 34 (°C)
